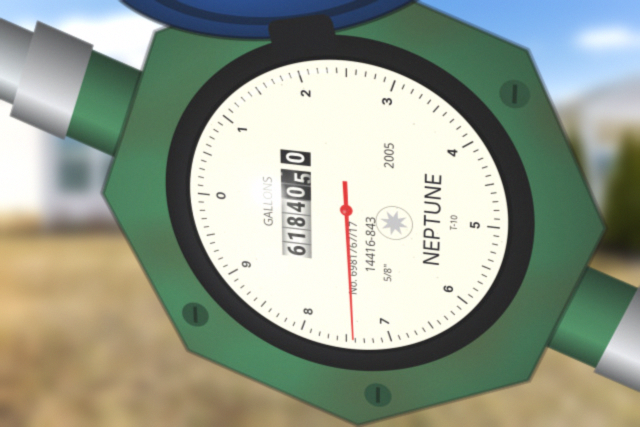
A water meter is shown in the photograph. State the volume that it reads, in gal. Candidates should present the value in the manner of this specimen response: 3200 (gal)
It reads 6184047.4 (gal)
